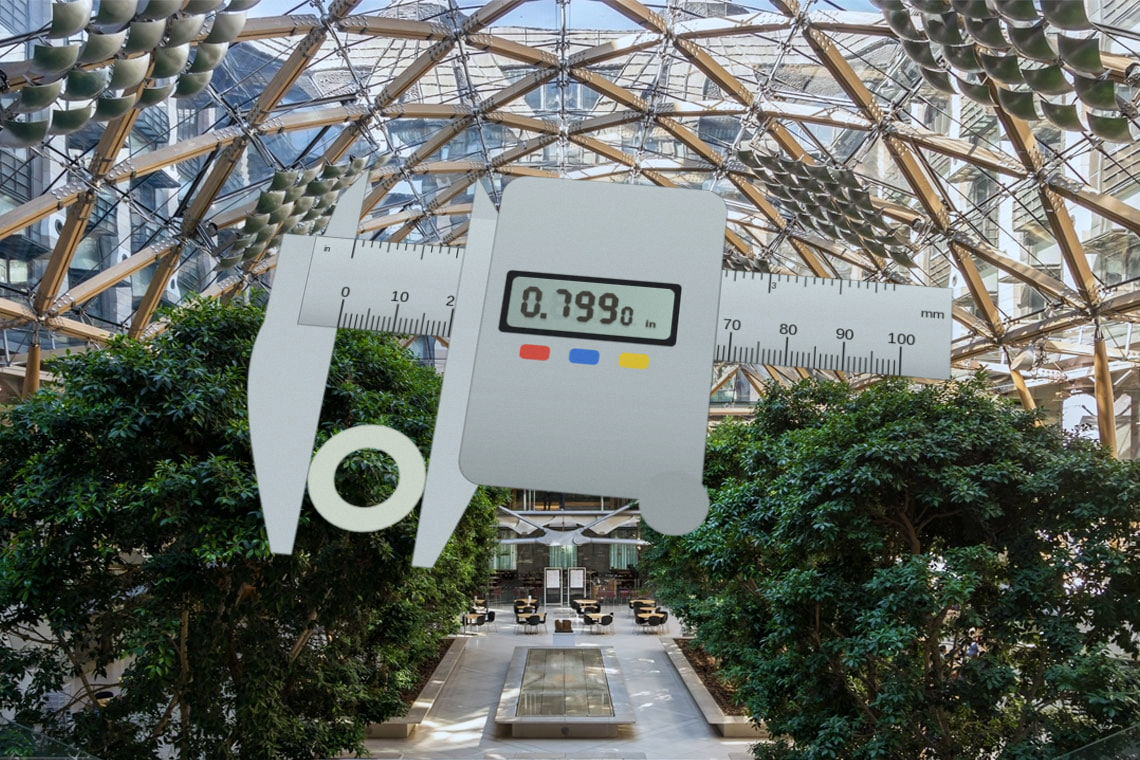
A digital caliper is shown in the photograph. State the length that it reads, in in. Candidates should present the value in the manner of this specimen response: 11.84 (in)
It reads 0.7990 (in)
